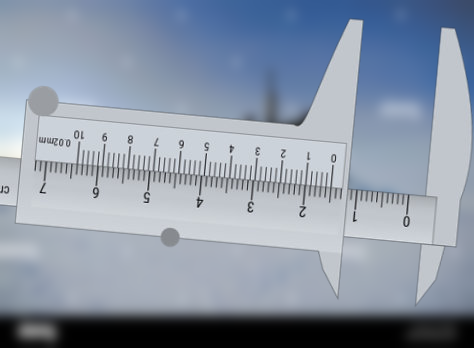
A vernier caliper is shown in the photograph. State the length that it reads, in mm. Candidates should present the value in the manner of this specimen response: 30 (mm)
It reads 15.0 (mm)
